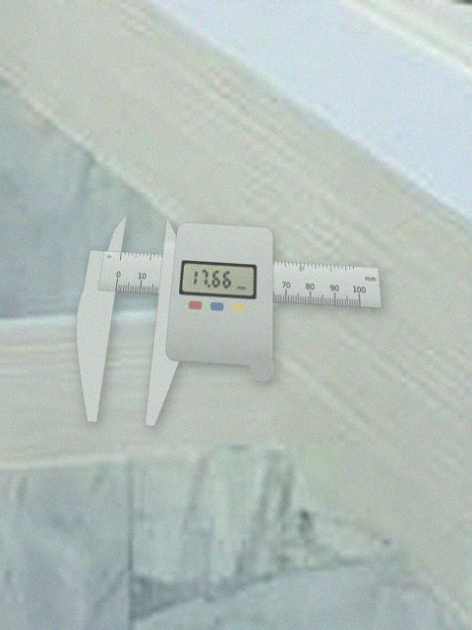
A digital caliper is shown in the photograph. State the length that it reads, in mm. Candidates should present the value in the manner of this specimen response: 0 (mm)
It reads 17.66 (mm)
